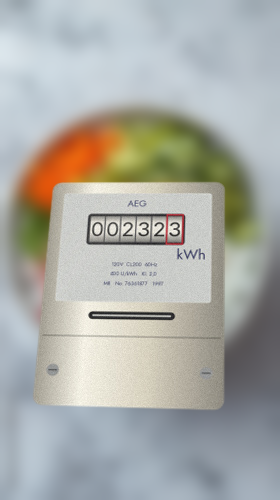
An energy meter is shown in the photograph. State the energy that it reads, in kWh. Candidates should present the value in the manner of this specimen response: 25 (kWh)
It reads 232.3 (kWh)
